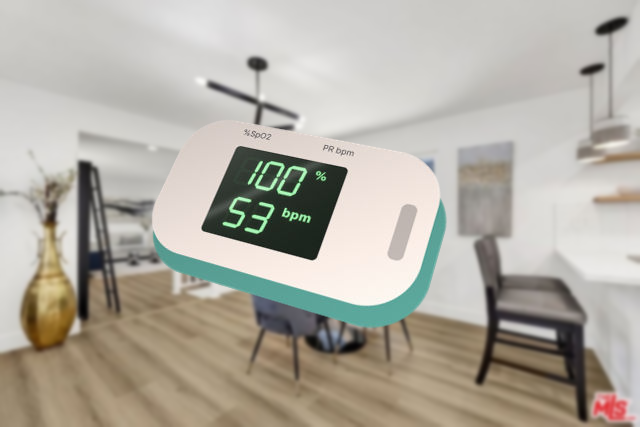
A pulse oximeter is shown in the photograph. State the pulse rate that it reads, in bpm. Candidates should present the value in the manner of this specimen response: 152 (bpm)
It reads 53 (bpm)
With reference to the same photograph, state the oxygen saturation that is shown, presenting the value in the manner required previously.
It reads 100 (%)
